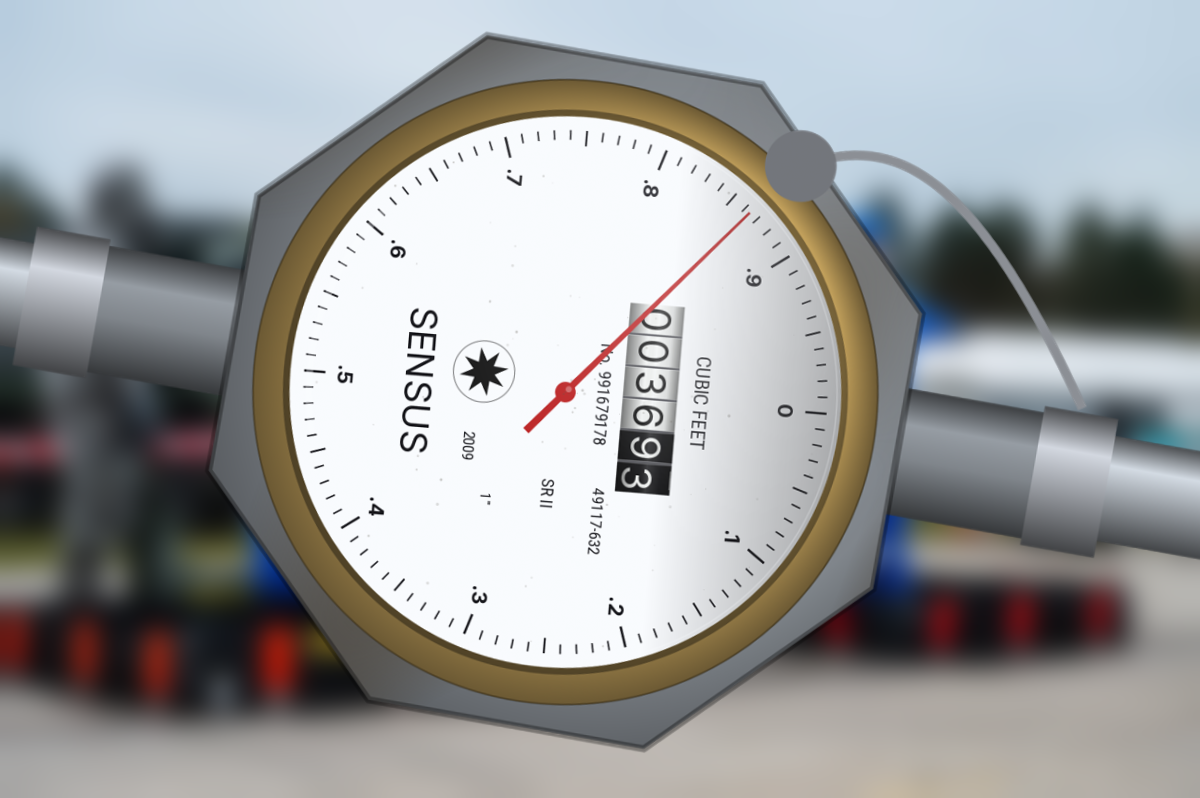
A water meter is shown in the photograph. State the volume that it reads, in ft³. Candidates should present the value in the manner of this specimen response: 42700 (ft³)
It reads 3692.86 (ft³)
